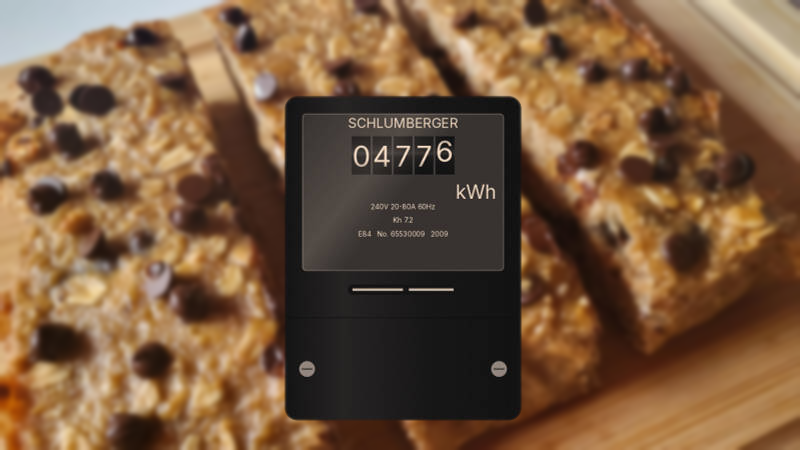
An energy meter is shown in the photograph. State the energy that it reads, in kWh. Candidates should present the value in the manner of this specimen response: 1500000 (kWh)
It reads 4776 (kWh)
